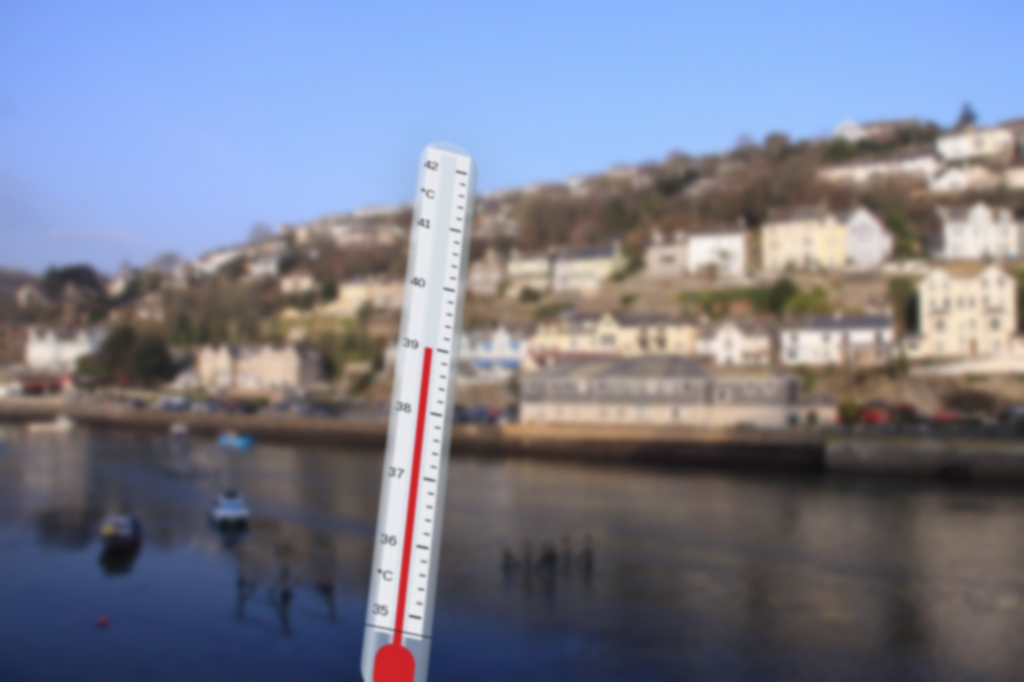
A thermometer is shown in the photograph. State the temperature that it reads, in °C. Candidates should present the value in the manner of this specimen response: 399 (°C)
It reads 39 (°C)
